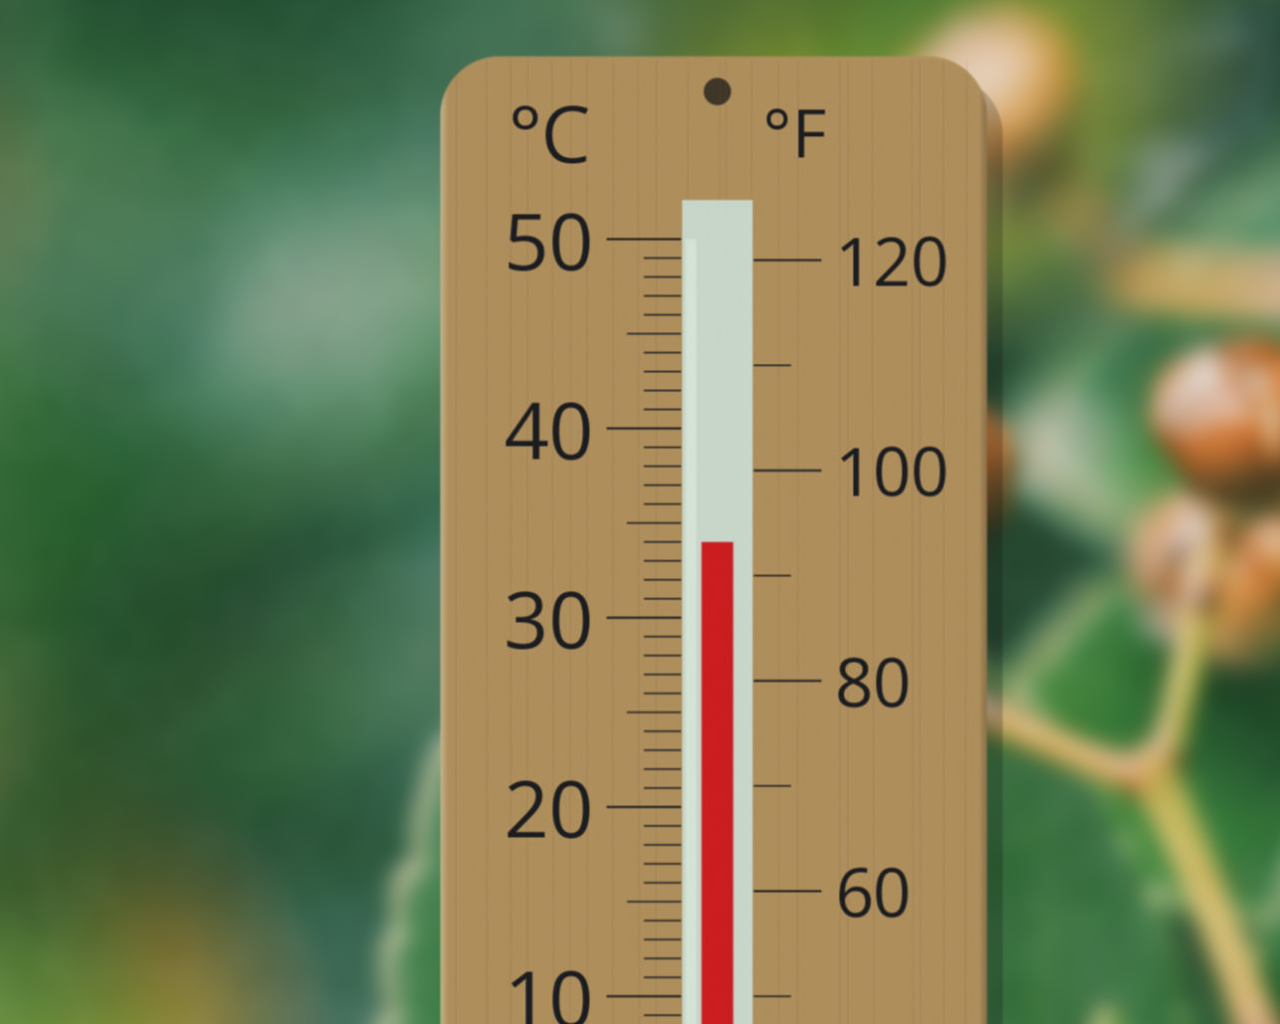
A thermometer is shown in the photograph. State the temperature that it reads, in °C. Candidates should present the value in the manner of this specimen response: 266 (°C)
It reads 34 (°C)
